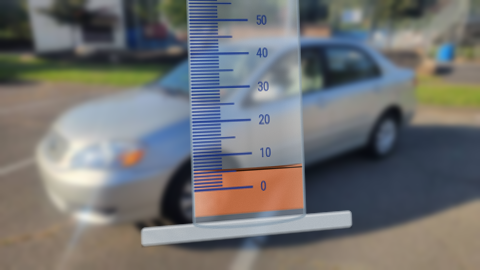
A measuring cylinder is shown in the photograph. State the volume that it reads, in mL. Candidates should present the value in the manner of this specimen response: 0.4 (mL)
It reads 5 (mL)
